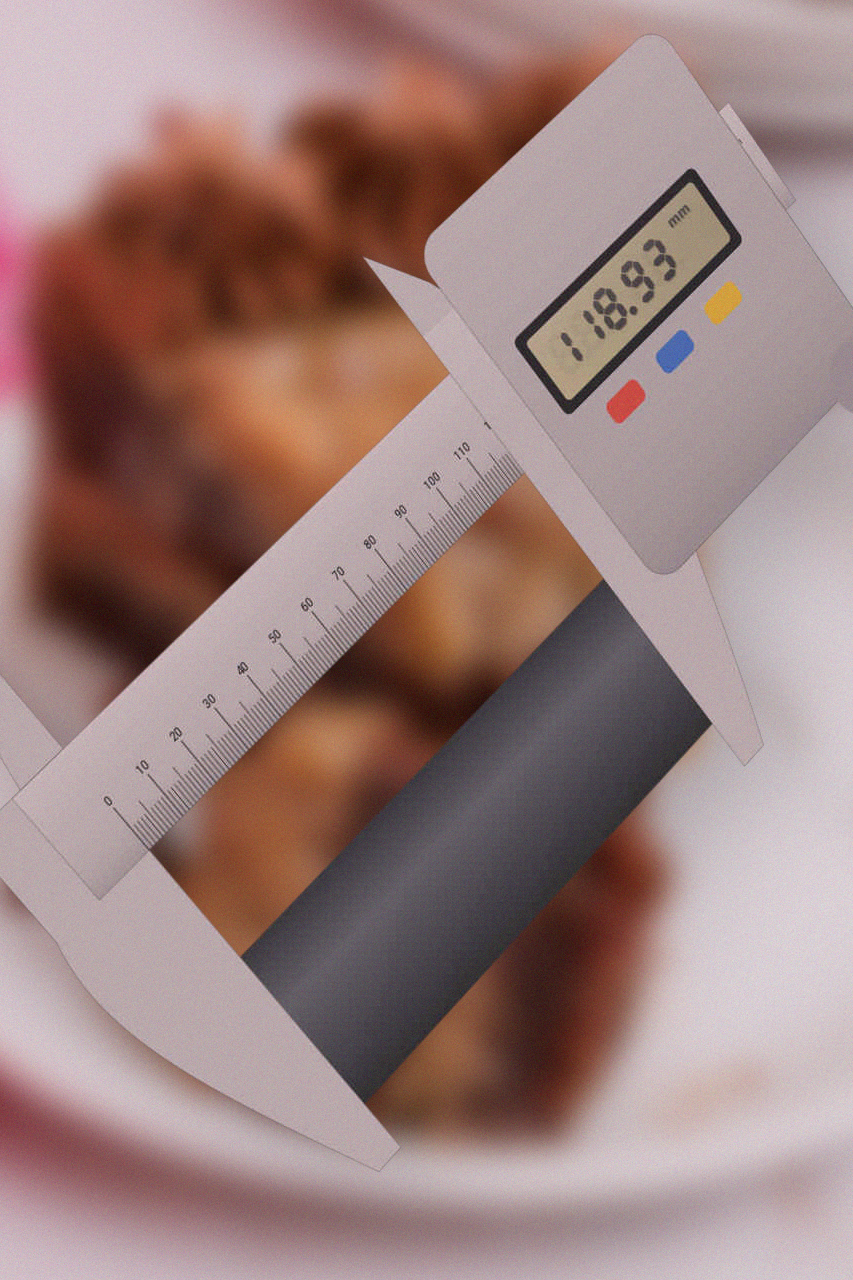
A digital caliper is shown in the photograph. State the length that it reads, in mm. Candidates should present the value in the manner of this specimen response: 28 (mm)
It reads 118.93 (mm)
